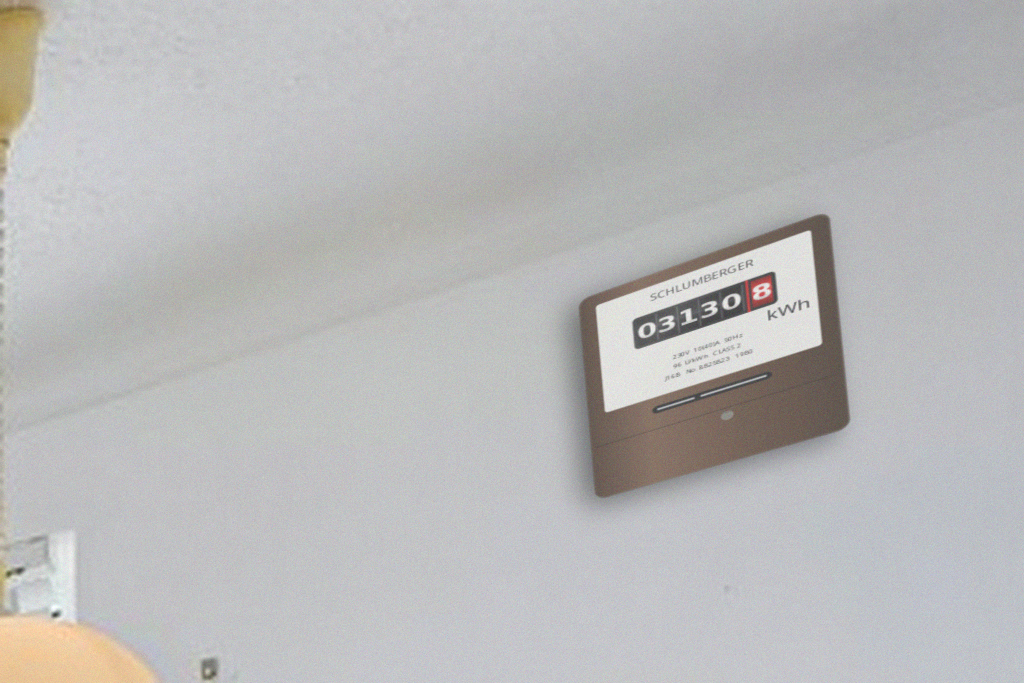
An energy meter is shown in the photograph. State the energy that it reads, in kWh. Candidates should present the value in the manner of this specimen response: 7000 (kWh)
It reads 3130.8 (kWh)
